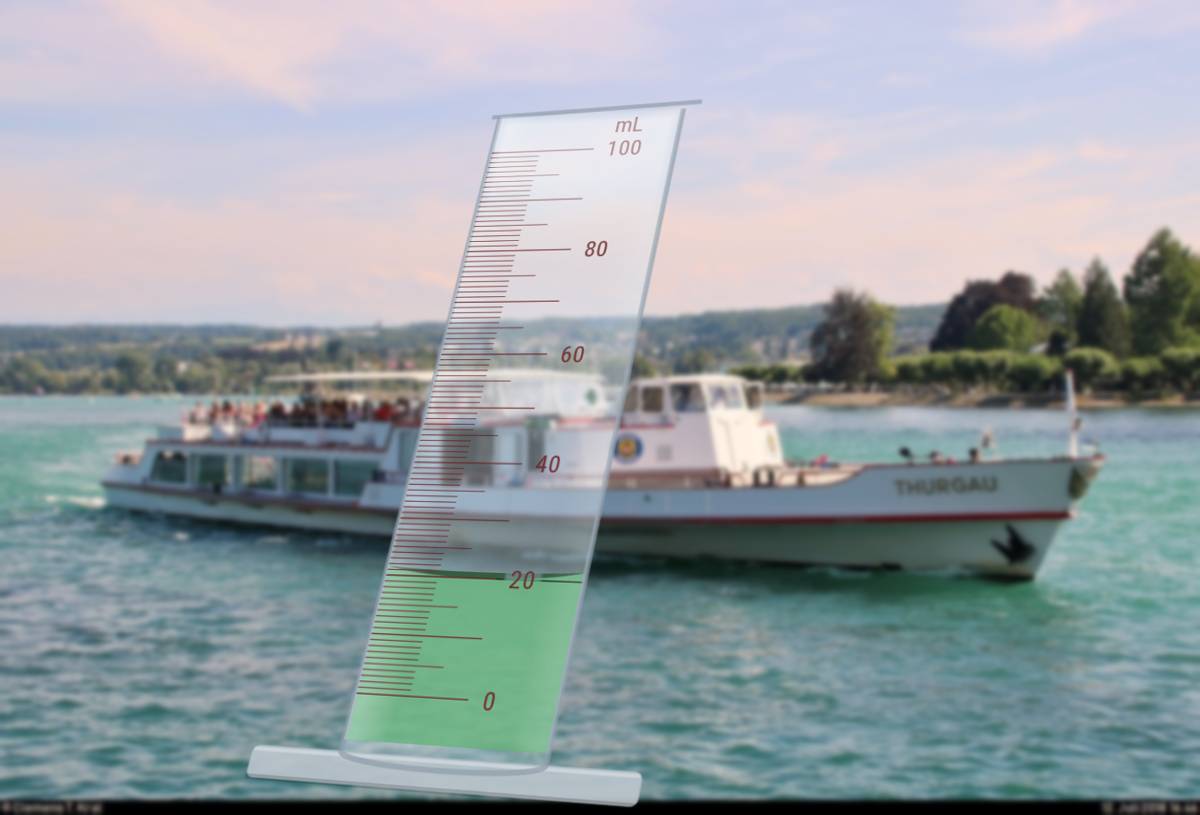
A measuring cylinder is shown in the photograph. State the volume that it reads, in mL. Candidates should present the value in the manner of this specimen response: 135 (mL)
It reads 20 (mL)
